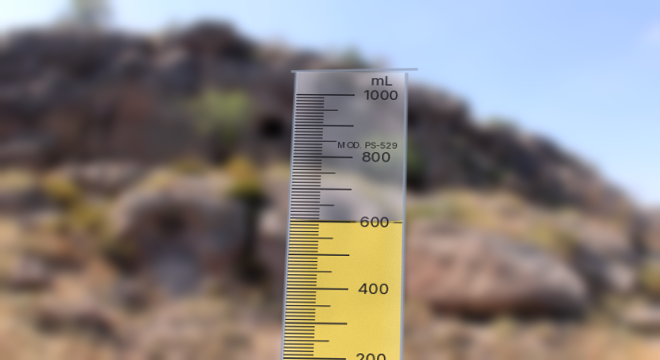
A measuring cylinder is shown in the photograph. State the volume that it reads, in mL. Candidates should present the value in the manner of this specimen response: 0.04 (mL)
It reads 600 (mL)
